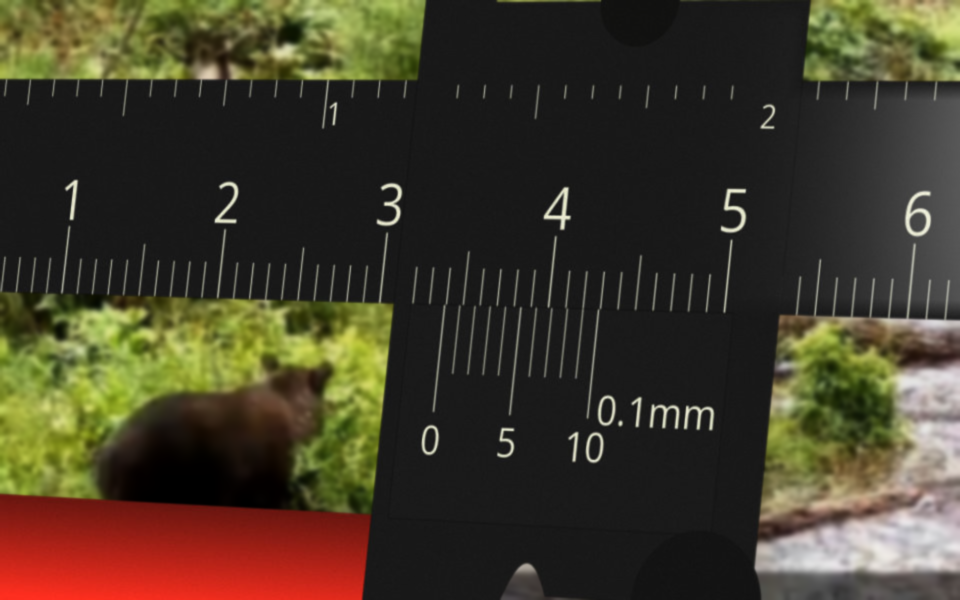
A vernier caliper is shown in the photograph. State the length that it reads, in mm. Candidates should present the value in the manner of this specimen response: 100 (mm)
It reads 33.9 (mm)
